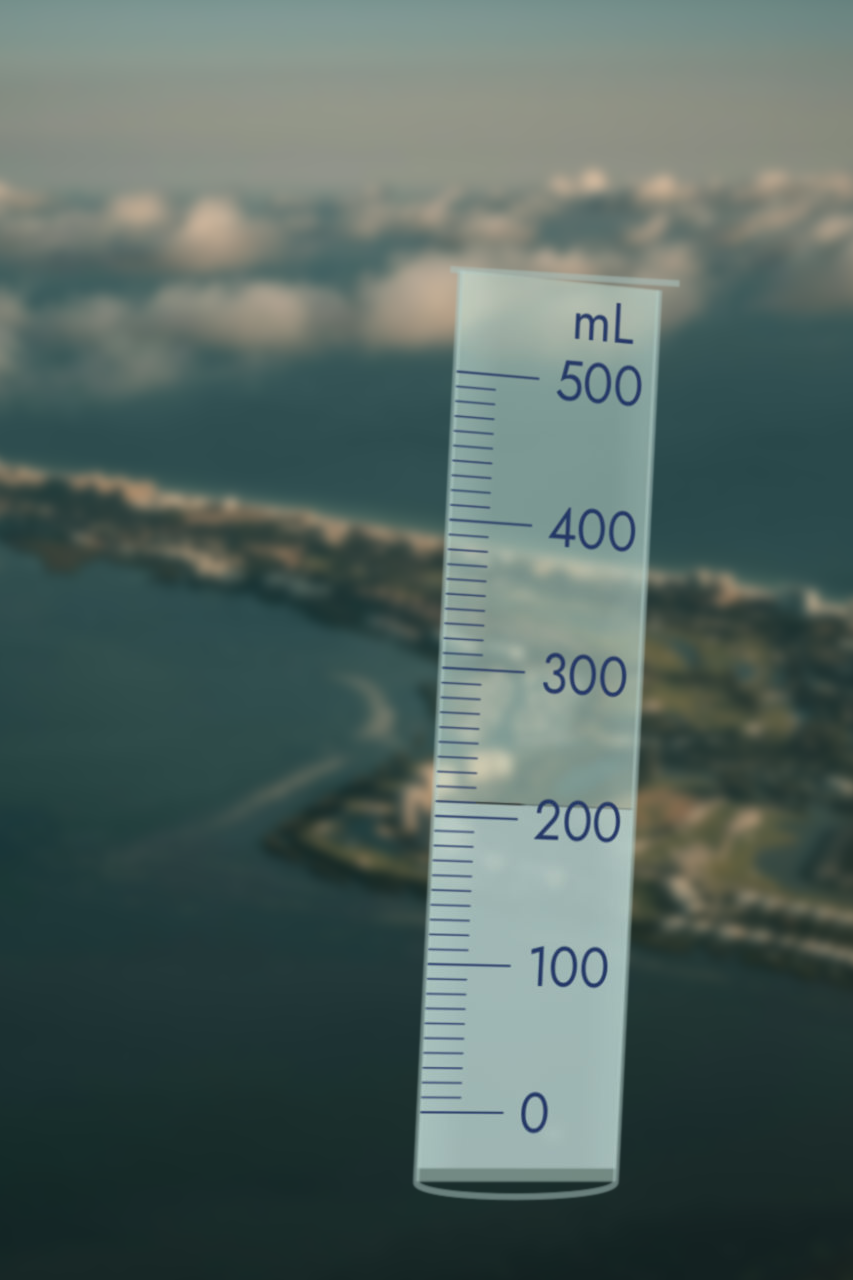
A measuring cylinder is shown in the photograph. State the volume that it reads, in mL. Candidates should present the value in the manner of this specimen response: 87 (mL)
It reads 210 (mL)
